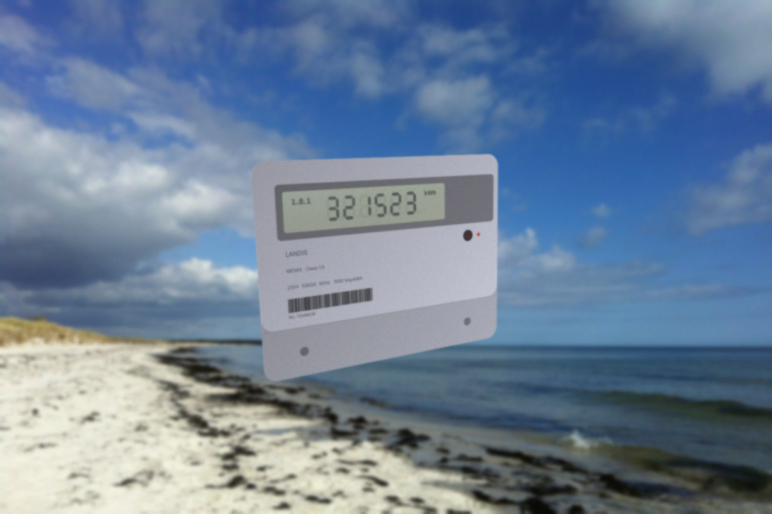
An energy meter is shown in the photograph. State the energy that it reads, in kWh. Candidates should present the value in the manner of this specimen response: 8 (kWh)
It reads 321523 (kWh)
